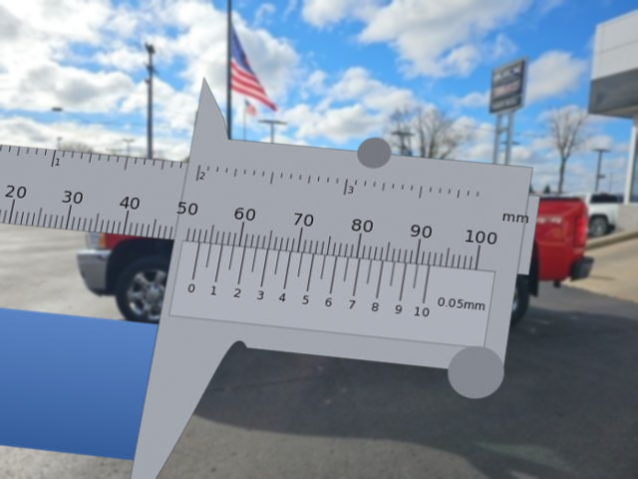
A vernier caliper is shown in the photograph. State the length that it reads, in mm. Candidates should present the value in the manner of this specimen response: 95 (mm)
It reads 53.2 (mm)
